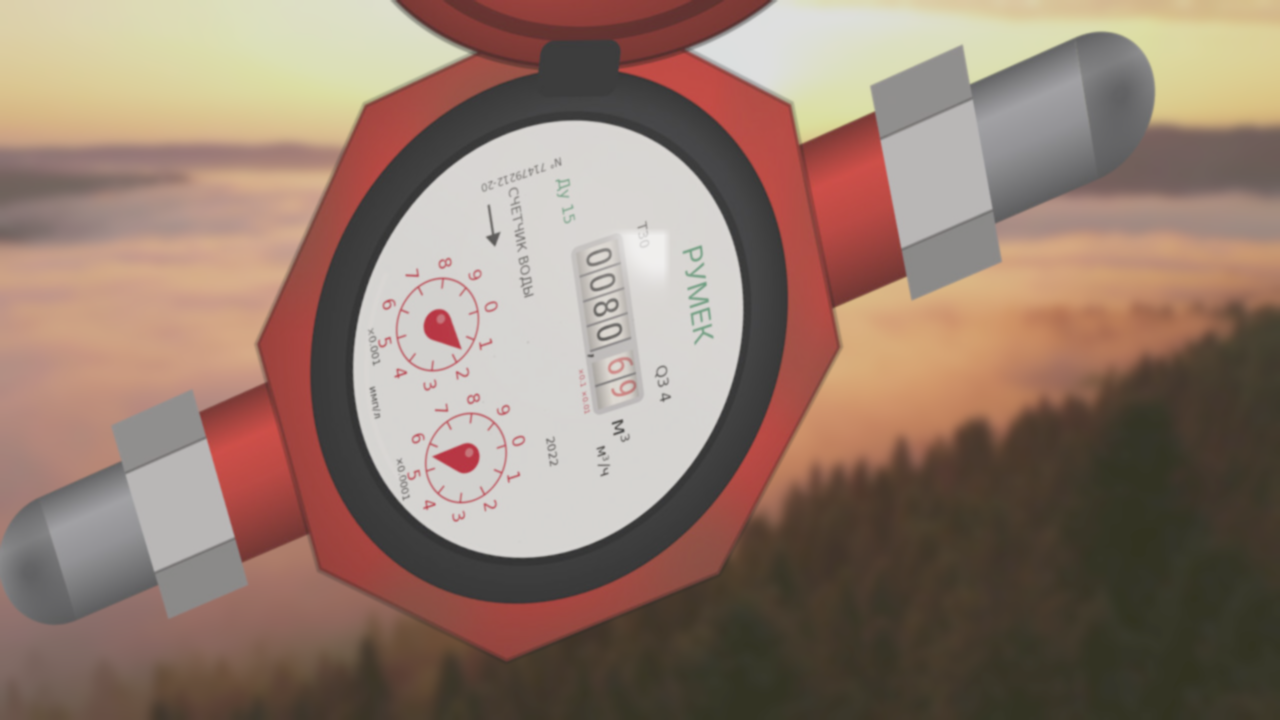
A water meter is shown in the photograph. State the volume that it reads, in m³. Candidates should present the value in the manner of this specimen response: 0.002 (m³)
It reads 80.6915 (m³)
